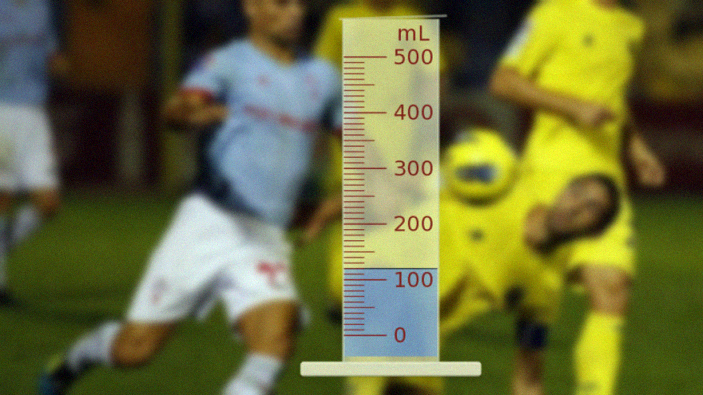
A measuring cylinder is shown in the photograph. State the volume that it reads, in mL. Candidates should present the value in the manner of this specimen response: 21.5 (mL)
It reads 120 (mL)
